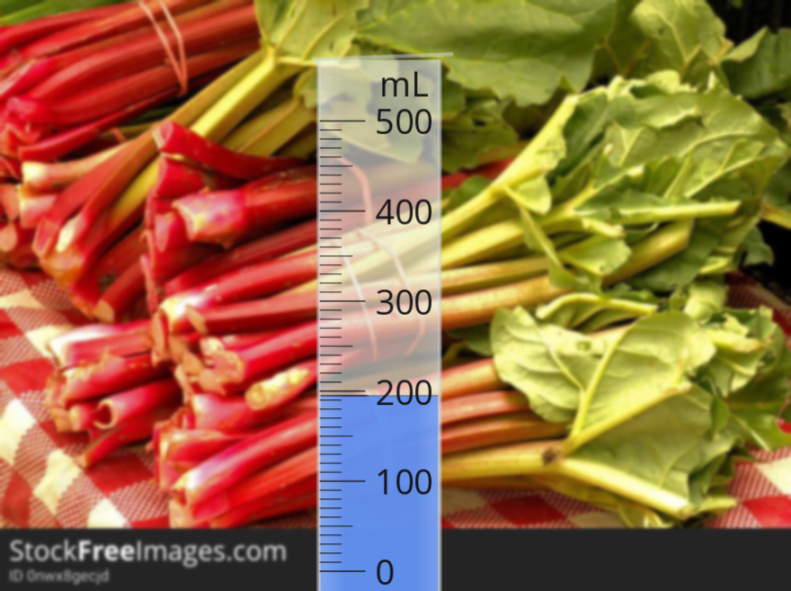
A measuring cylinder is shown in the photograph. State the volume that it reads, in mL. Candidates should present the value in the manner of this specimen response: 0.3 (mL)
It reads 195 (mL)
